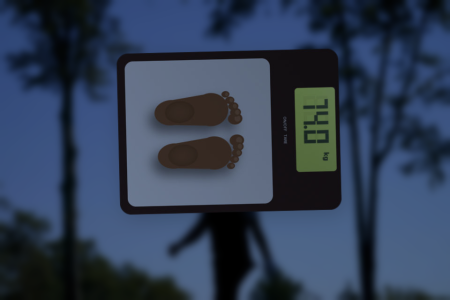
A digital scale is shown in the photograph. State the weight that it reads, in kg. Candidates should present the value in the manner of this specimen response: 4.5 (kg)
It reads 74.0 (kg)
